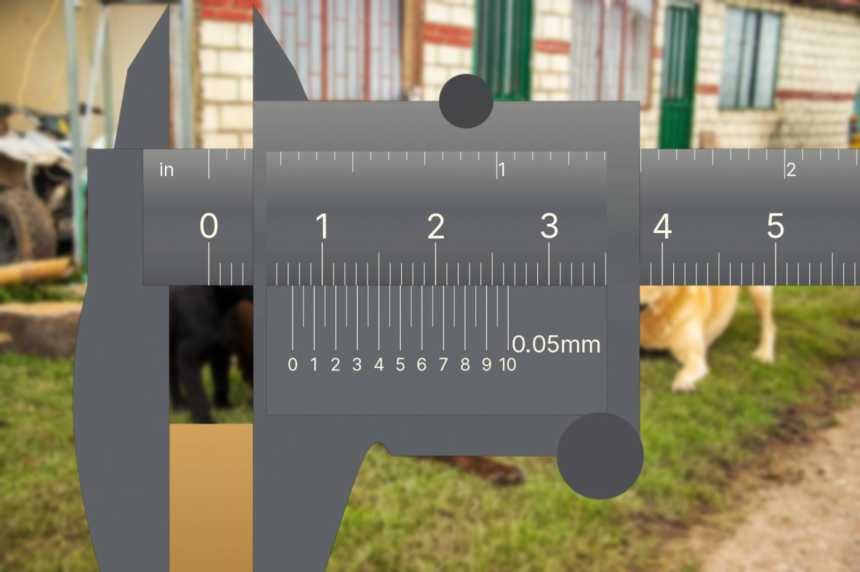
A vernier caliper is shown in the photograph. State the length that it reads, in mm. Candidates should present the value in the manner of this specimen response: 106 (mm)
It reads 7.4 (mm)
